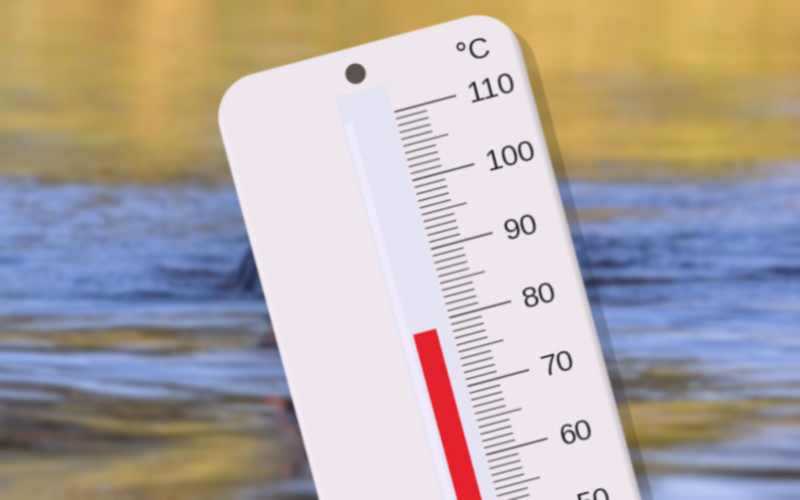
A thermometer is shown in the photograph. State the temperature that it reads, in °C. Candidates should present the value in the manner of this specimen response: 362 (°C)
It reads 79 (°C)
